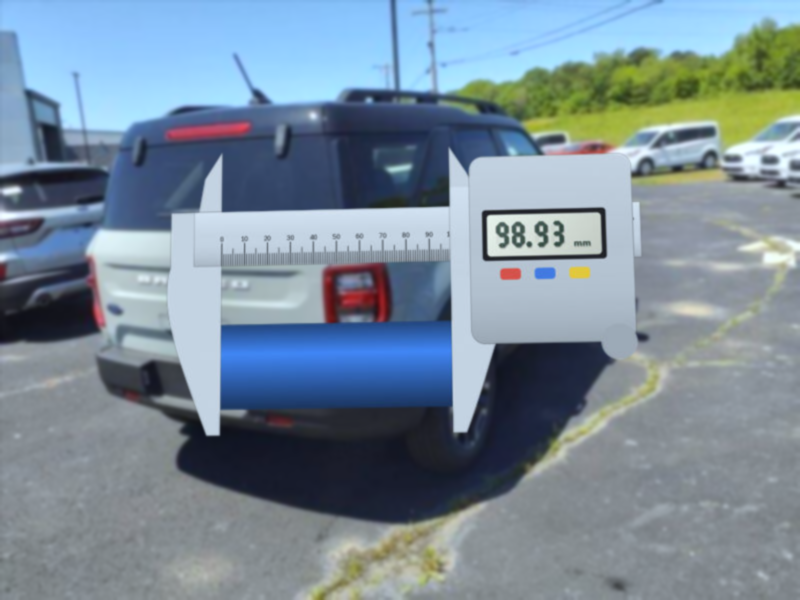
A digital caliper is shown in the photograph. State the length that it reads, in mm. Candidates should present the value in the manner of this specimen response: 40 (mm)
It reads 98.93 (mm)
